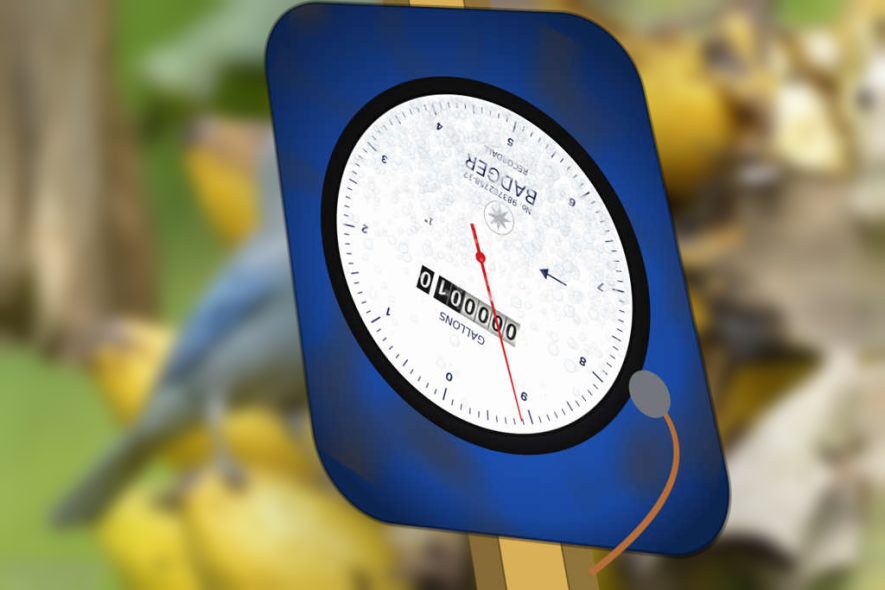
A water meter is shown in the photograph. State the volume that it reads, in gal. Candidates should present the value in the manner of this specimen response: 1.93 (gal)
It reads 9.1 (gal)
